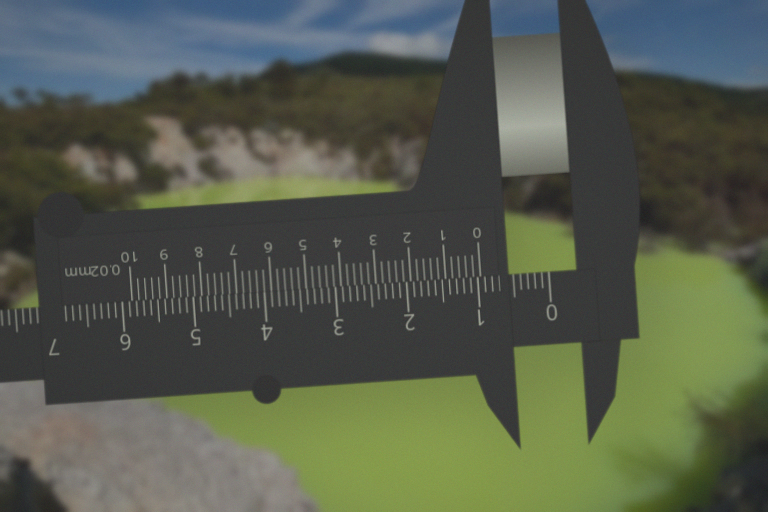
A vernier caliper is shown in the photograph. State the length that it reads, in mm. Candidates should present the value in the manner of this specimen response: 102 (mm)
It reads 9.6 (mm)
